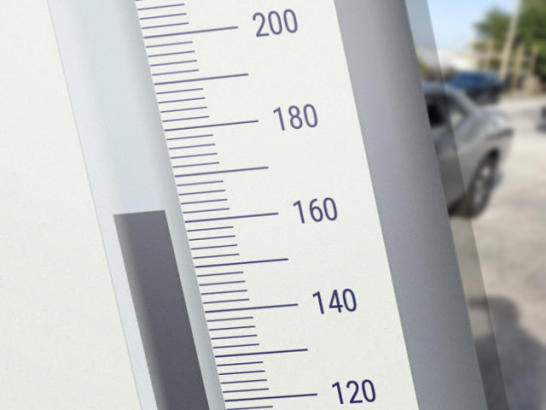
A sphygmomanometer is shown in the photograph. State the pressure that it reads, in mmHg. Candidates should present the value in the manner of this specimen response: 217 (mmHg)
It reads 163 (mmHg)
